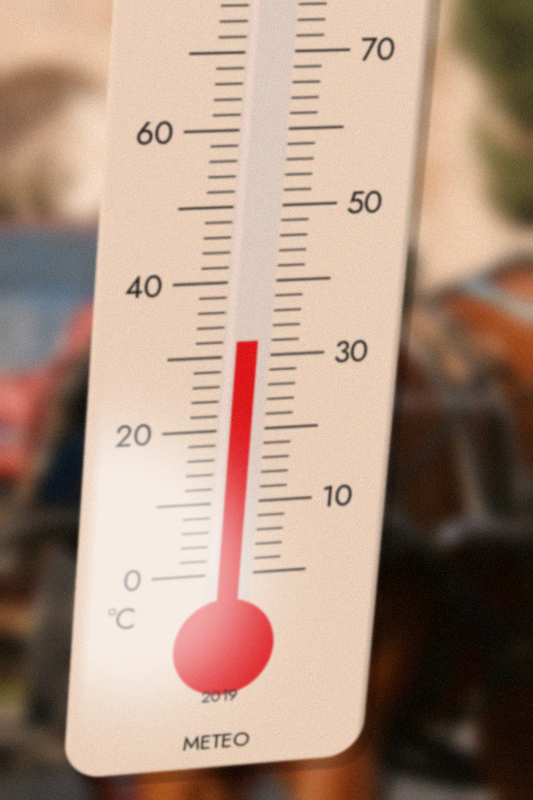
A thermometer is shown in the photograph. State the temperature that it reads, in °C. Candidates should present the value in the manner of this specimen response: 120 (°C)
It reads 32 (°C)
